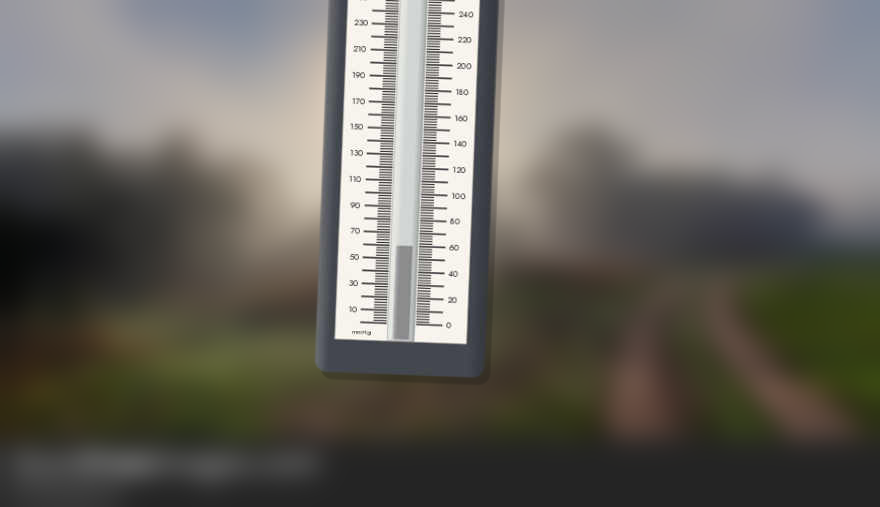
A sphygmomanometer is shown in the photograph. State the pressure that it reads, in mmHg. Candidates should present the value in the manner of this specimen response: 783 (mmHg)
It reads 60 (mmHg)
